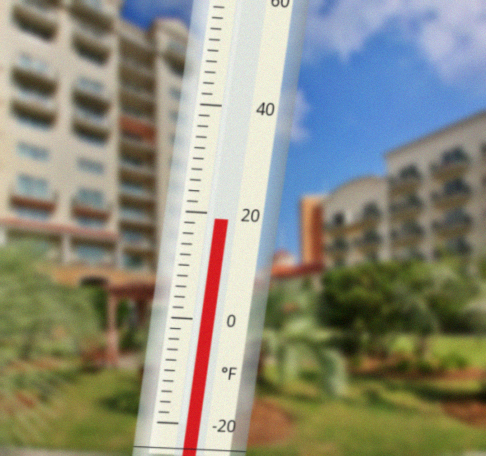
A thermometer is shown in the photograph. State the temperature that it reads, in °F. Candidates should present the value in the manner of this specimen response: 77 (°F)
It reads 19 (°F)
